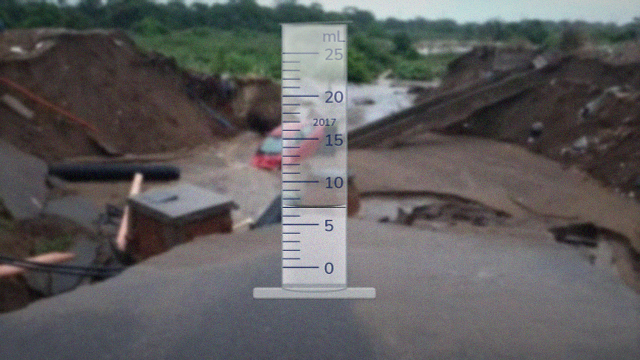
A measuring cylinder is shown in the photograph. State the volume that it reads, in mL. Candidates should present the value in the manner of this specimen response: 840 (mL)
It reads 7 (mL)
